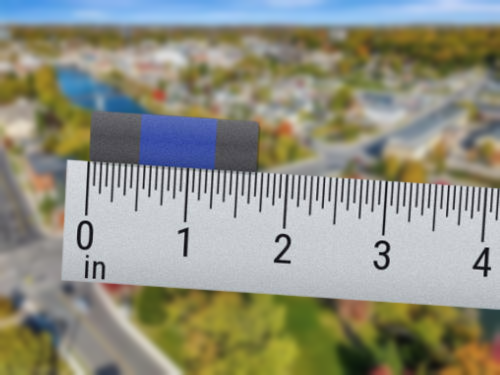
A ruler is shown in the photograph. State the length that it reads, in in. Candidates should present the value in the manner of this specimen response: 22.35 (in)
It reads 1.6875 (in)
